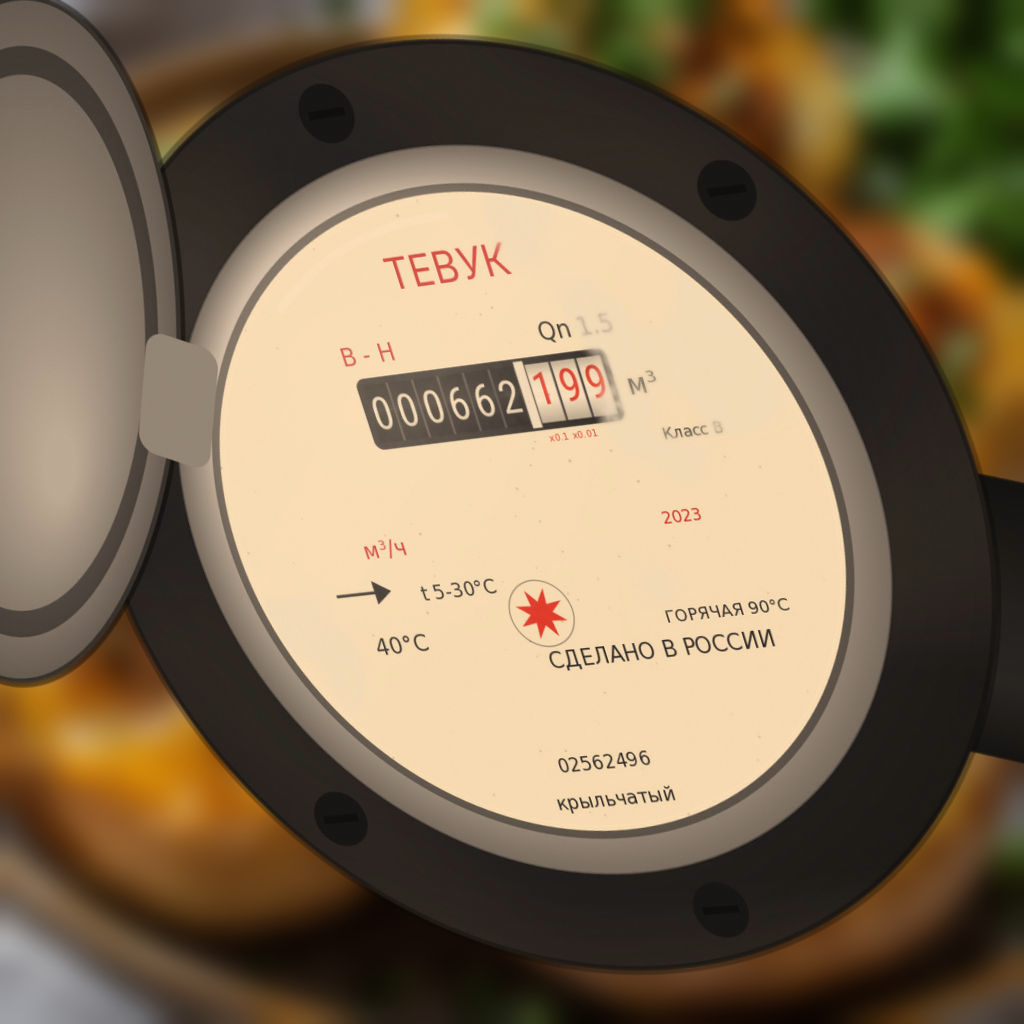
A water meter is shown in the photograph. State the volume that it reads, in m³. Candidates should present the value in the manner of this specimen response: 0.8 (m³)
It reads 662.199 (m³)
